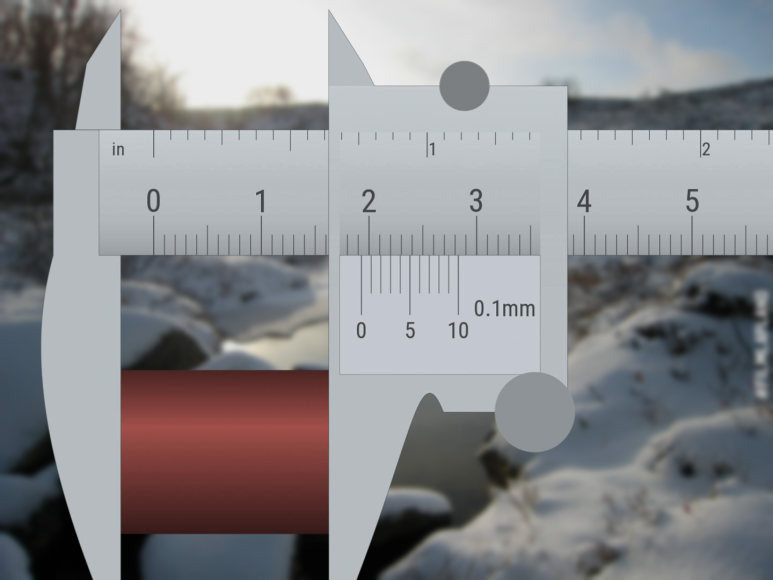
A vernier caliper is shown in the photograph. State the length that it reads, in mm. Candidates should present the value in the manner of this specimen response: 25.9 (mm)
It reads 19.3 (mm)
